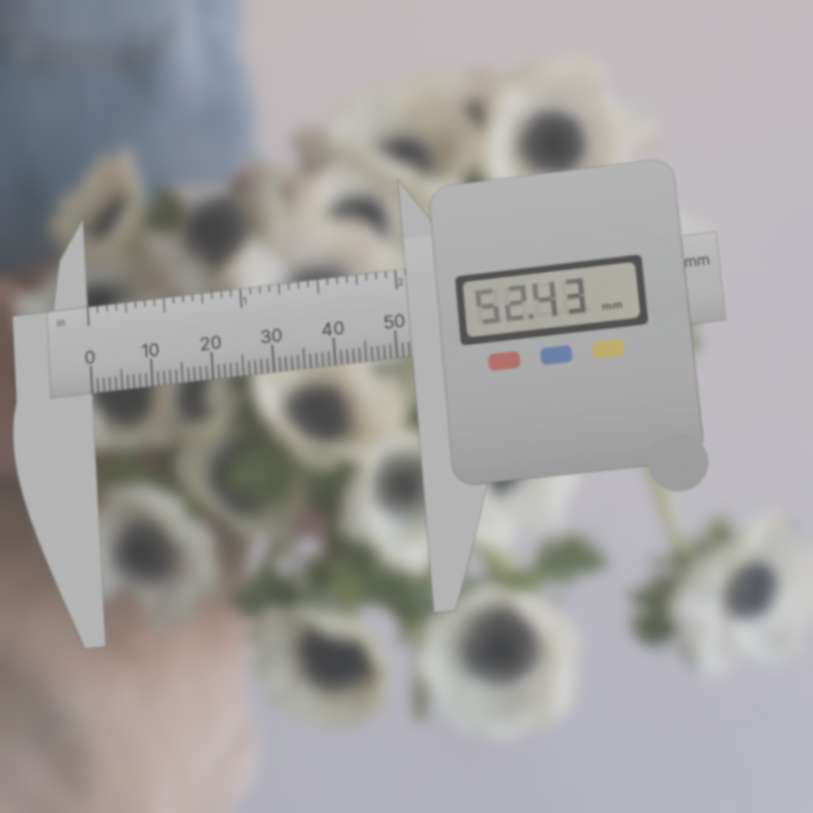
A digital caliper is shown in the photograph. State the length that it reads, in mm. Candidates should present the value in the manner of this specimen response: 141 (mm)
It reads 52.43 (mm)
